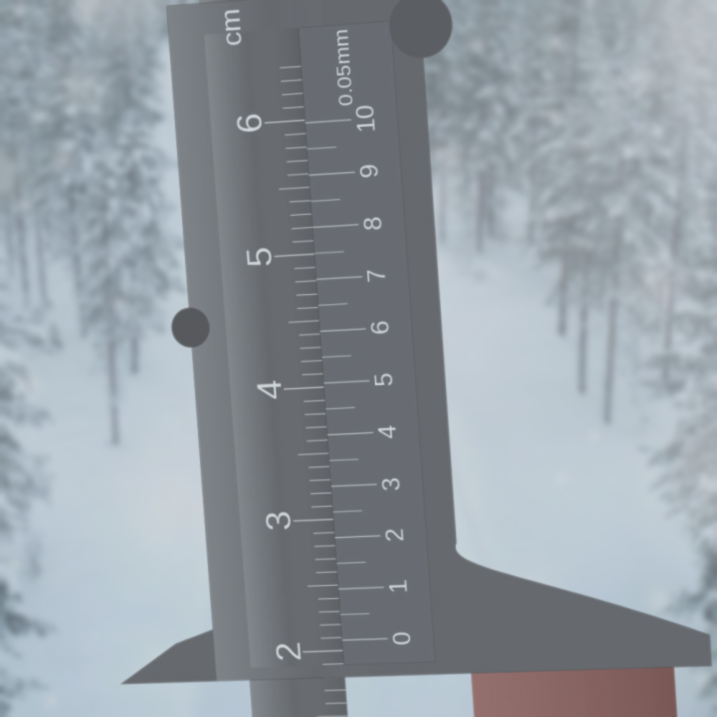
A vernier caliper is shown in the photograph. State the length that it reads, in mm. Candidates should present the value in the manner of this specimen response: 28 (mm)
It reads 20.8 (mm)
